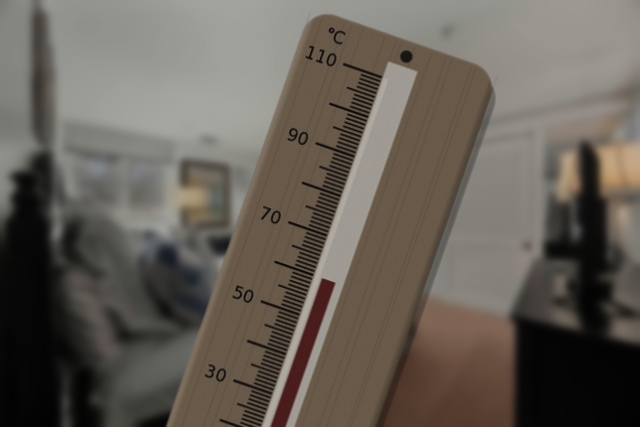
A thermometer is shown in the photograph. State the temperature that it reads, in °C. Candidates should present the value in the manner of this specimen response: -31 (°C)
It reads 60 (°C)
